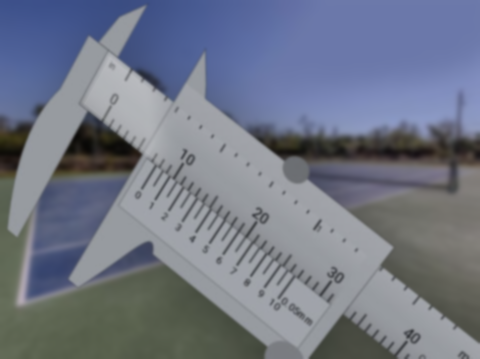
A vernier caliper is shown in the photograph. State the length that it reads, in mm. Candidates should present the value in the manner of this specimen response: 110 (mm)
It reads 7.6 (mm)
